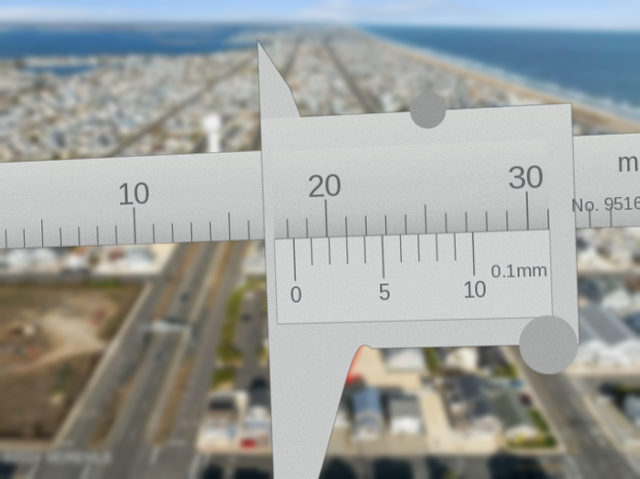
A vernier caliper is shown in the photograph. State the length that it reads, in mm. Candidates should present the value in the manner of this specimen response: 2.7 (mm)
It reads 18.3 (mm)
